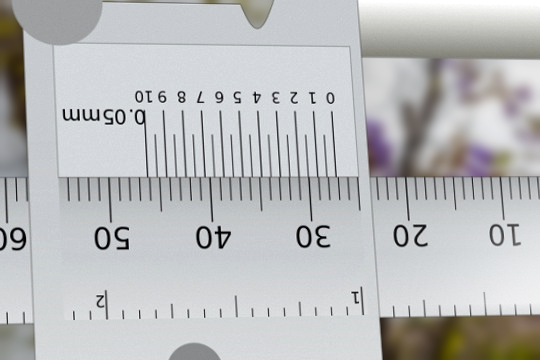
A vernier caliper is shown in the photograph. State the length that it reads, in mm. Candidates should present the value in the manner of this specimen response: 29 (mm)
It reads 27.2 (mm)
